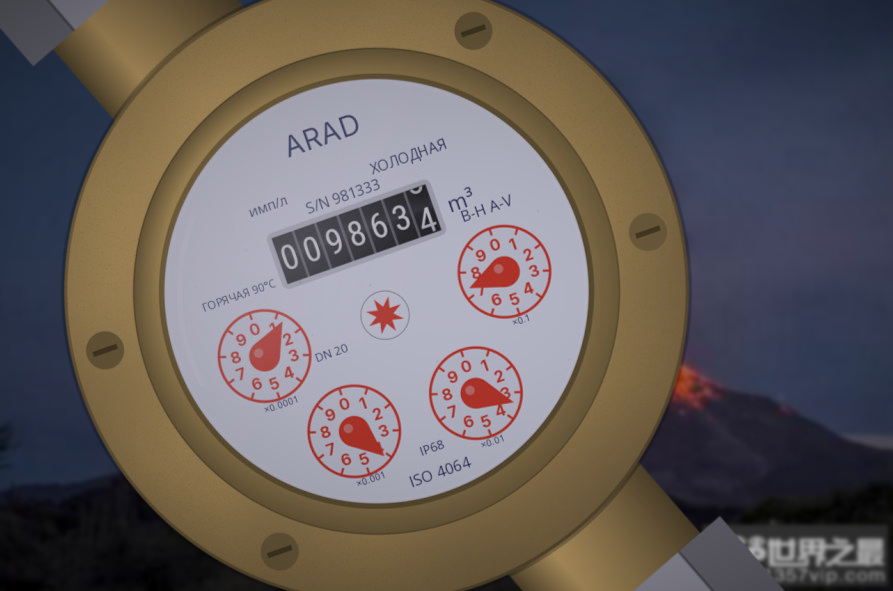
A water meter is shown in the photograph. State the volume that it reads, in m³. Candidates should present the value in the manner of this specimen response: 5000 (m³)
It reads 98633.7341 (m³)
